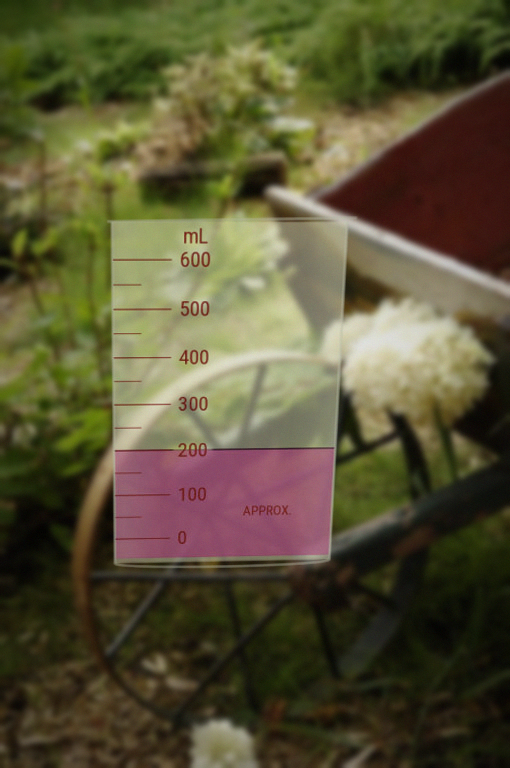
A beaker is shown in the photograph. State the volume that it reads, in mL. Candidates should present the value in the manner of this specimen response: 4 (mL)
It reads 200 (mL)
